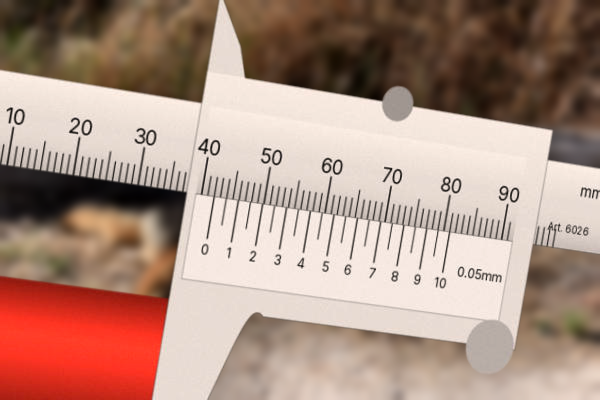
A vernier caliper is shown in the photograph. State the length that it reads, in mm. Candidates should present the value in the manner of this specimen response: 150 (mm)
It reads 42.0 (mm)
